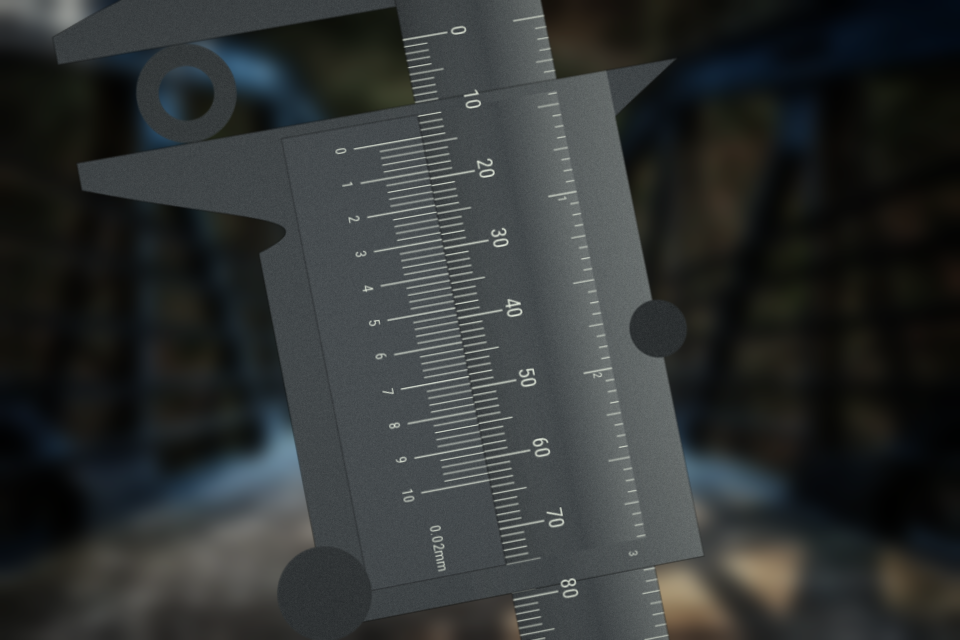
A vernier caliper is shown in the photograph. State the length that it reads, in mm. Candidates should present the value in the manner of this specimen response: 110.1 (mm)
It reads 14.0 (mm)
